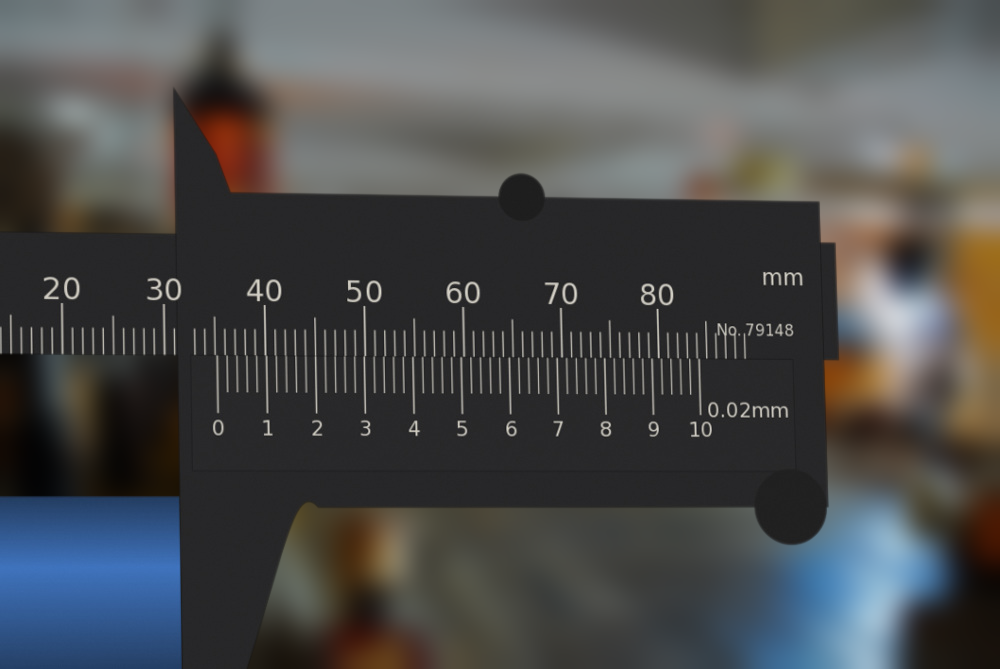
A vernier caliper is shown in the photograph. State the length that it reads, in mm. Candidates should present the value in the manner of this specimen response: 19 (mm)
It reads 35.2 (mm)
